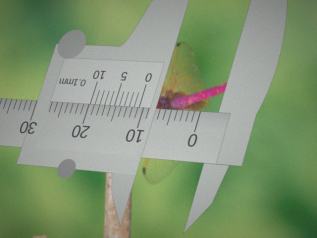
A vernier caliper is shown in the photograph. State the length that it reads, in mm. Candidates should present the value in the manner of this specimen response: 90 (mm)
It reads 10.8 (mm)
